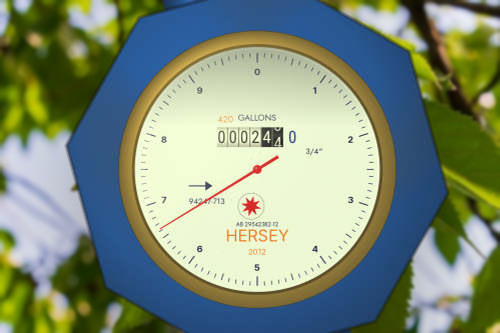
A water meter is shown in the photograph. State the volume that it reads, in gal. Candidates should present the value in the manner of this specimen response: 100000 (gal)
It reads 2436.6 (gal)
